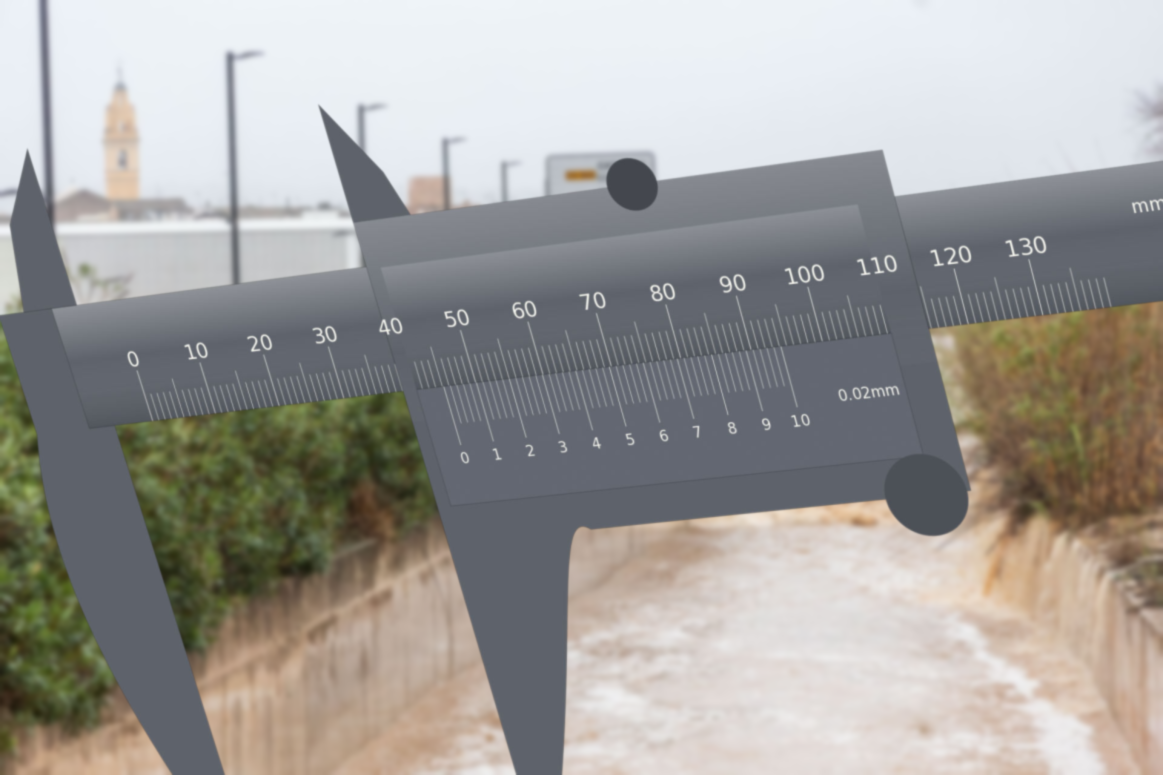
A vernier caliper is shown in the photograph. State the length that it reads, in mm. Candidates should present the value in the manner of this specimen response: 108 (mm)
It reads 45.2 (mm)
